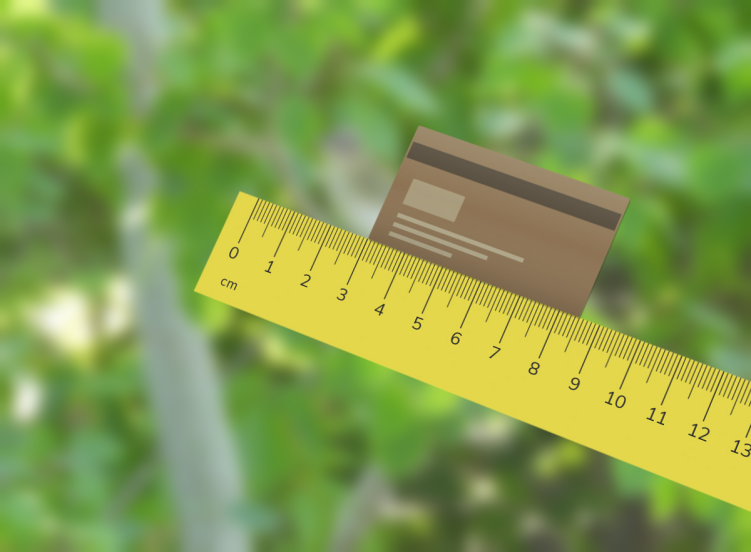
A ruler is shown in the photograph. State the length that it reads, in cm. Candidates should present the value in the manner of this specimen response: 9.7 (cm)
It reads 5.5 (cm)
